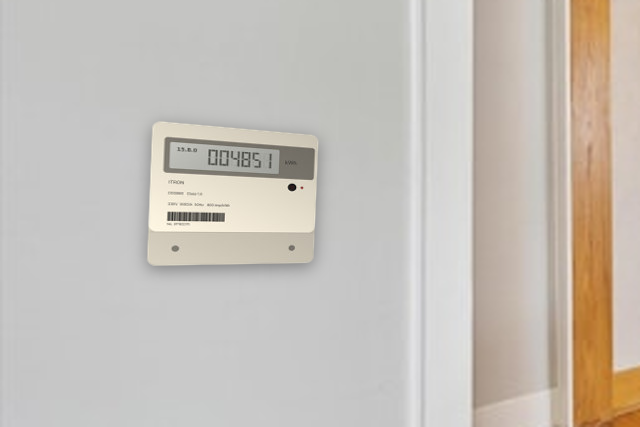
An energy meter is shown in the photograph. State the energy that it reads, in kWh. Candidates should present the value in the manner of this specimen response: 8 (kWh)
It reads 4851 (kWh)
